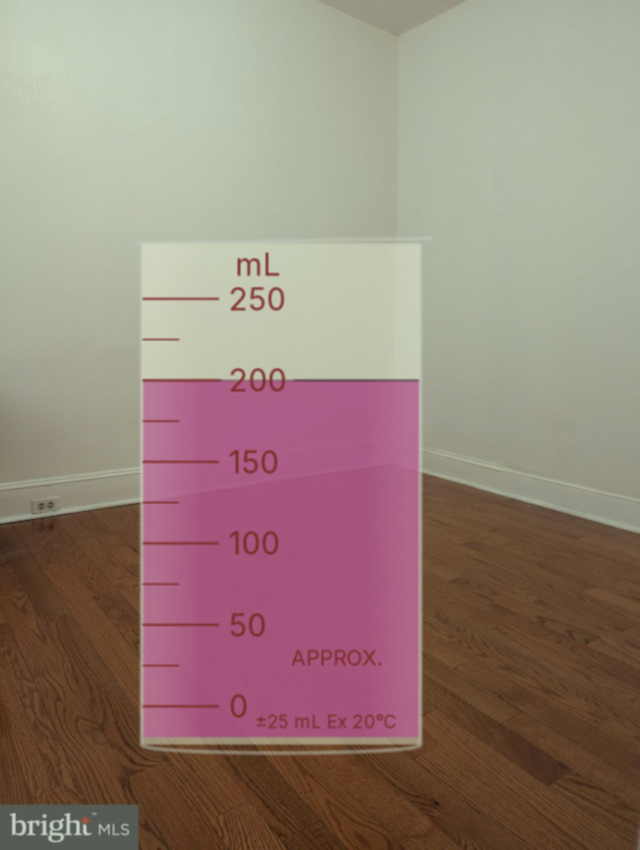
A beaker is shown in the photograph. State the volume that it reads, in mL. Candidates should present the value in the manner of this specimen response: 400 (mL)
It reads 200 (mL)
